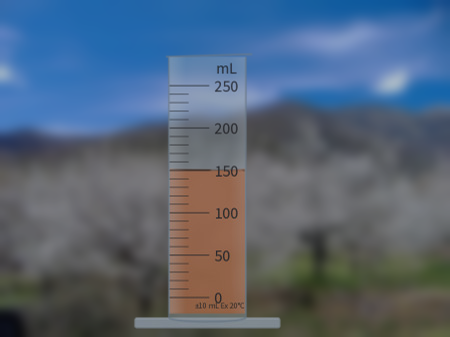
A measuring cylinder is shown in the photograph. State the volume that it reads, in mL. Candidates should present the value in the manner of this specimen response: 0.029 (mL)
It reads 150 (mL)
